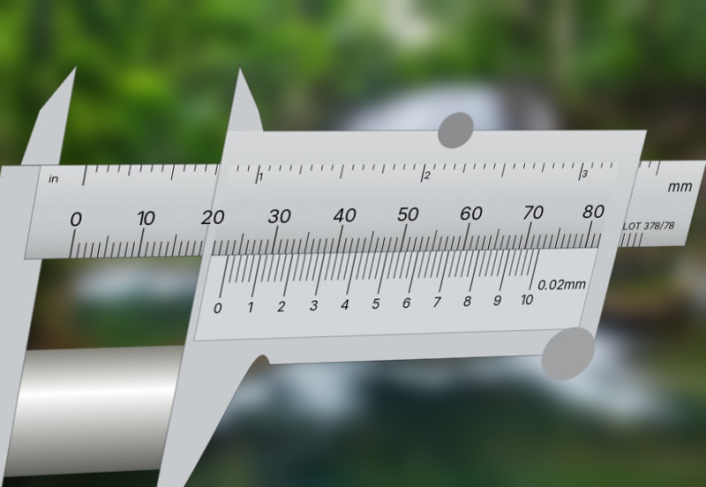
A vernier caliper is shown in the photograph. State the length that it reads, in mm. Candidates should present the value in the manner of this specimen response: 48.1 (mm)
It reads 23.4 (mm)
